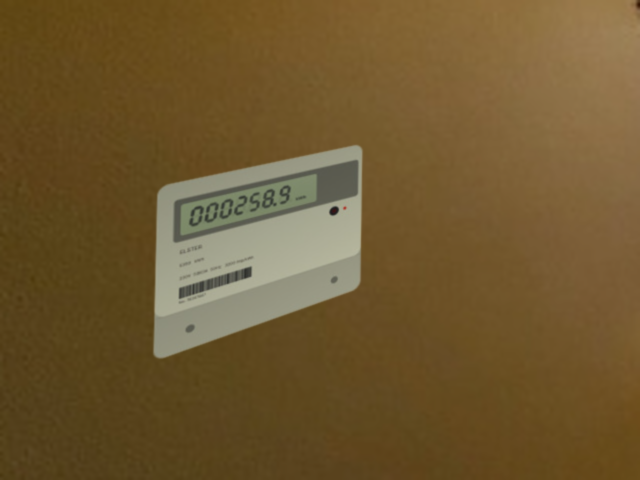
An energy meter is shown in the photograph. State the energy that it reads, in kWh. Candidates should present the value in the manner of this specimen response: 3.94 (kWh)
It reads 258.9 (kWh)
